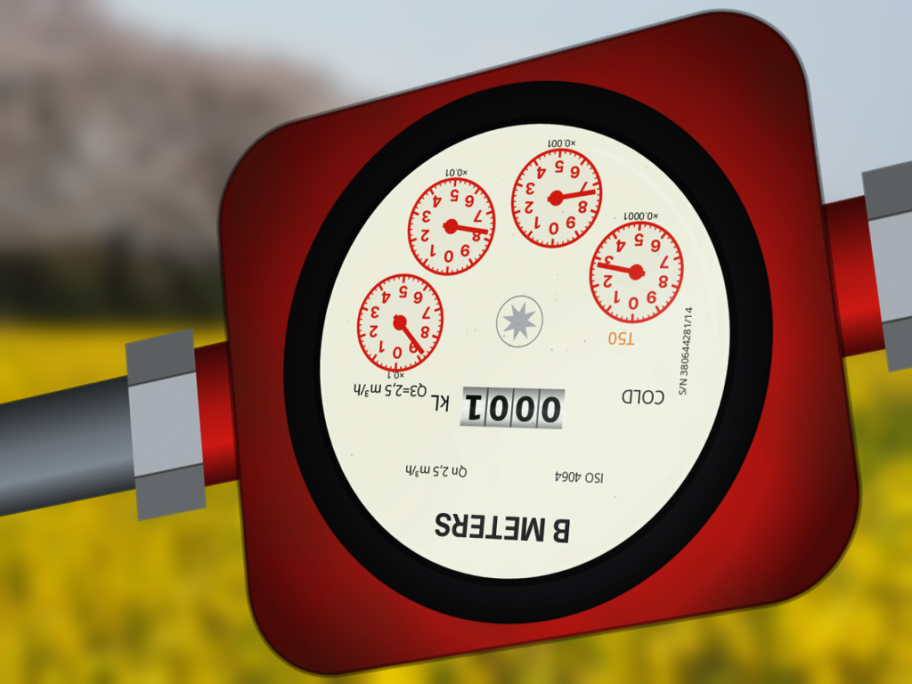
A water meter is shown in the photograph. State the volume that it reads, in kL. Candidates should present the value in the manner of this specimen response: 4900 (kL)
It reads 1.8772 (kL)
